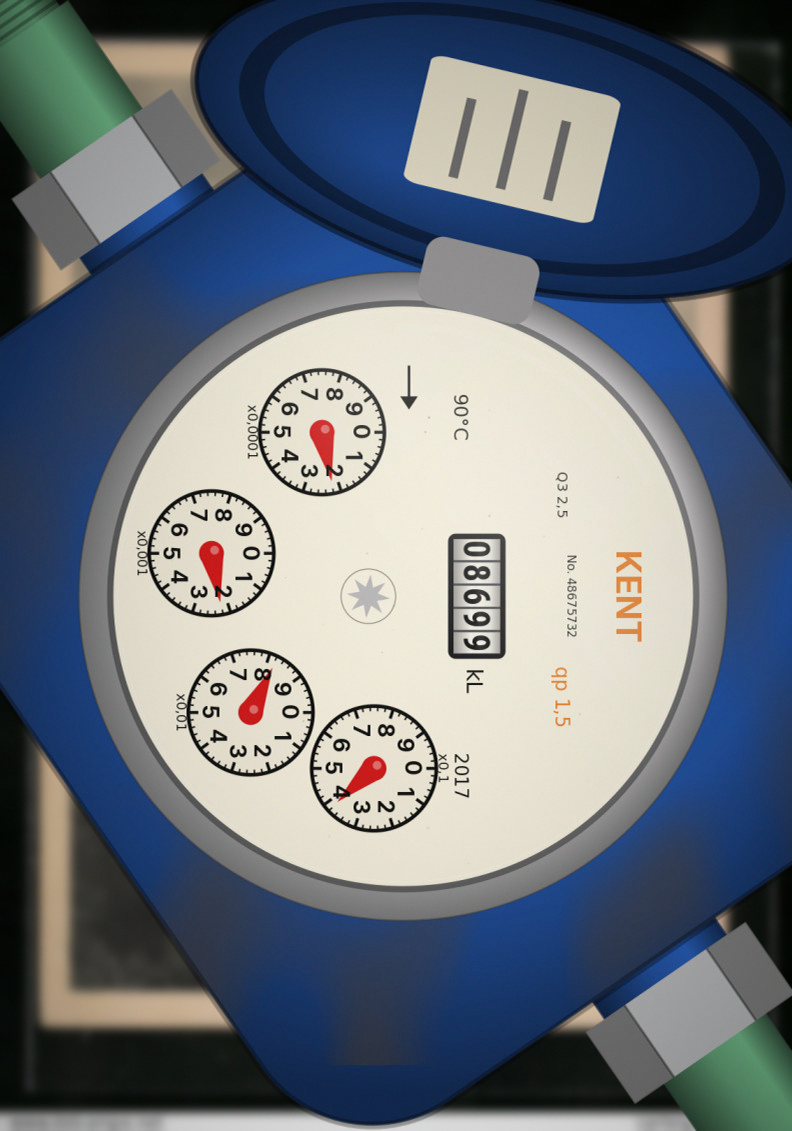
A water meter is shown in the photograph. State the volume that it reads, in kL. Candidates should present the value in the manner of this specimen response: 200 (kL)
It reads 8699.3822 (kL)
